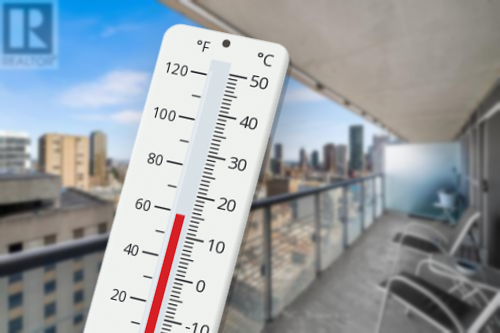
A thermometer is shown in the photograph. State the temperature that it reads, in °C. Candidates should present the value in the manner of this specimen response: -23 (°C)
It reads 15 (°C)
